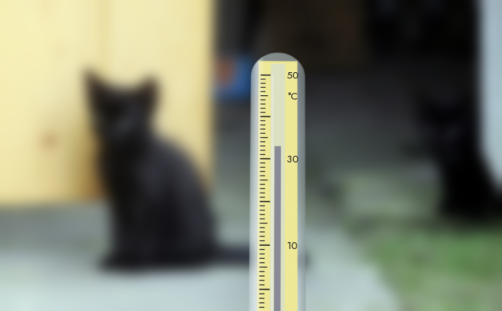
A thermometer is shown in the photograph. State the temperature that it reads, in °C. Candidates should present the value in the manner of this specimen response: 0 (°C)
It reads 33 (°C)
